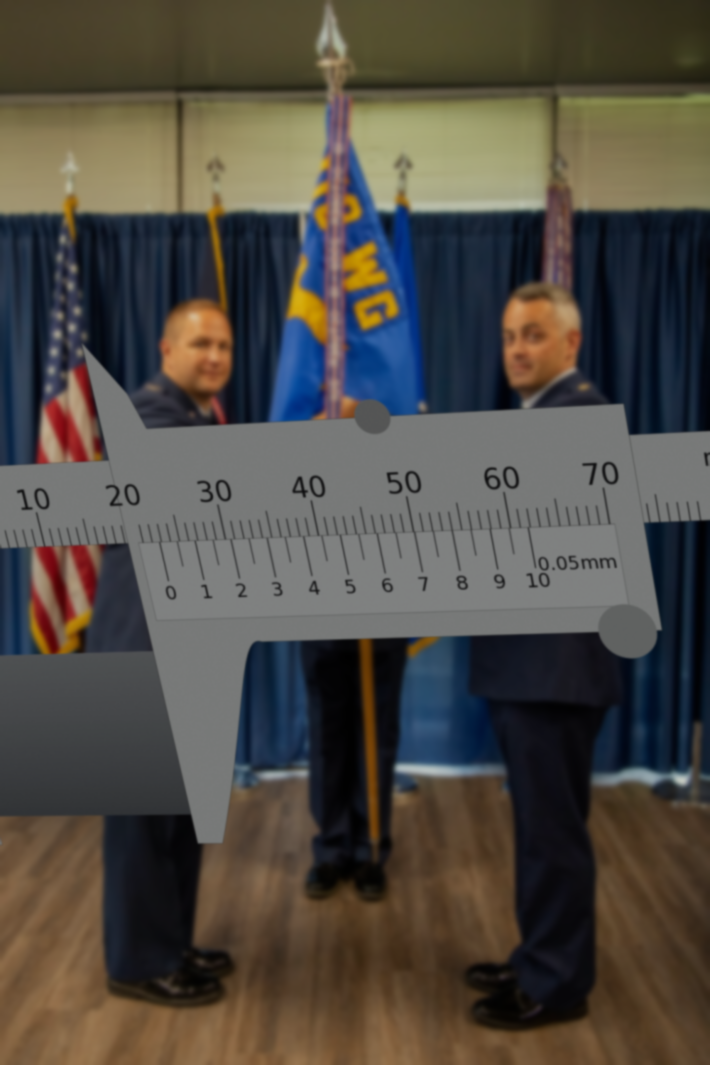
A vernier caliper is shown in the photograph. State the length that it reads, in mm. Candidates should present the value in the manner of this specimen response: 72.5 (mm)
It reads 22.8 (mm)
